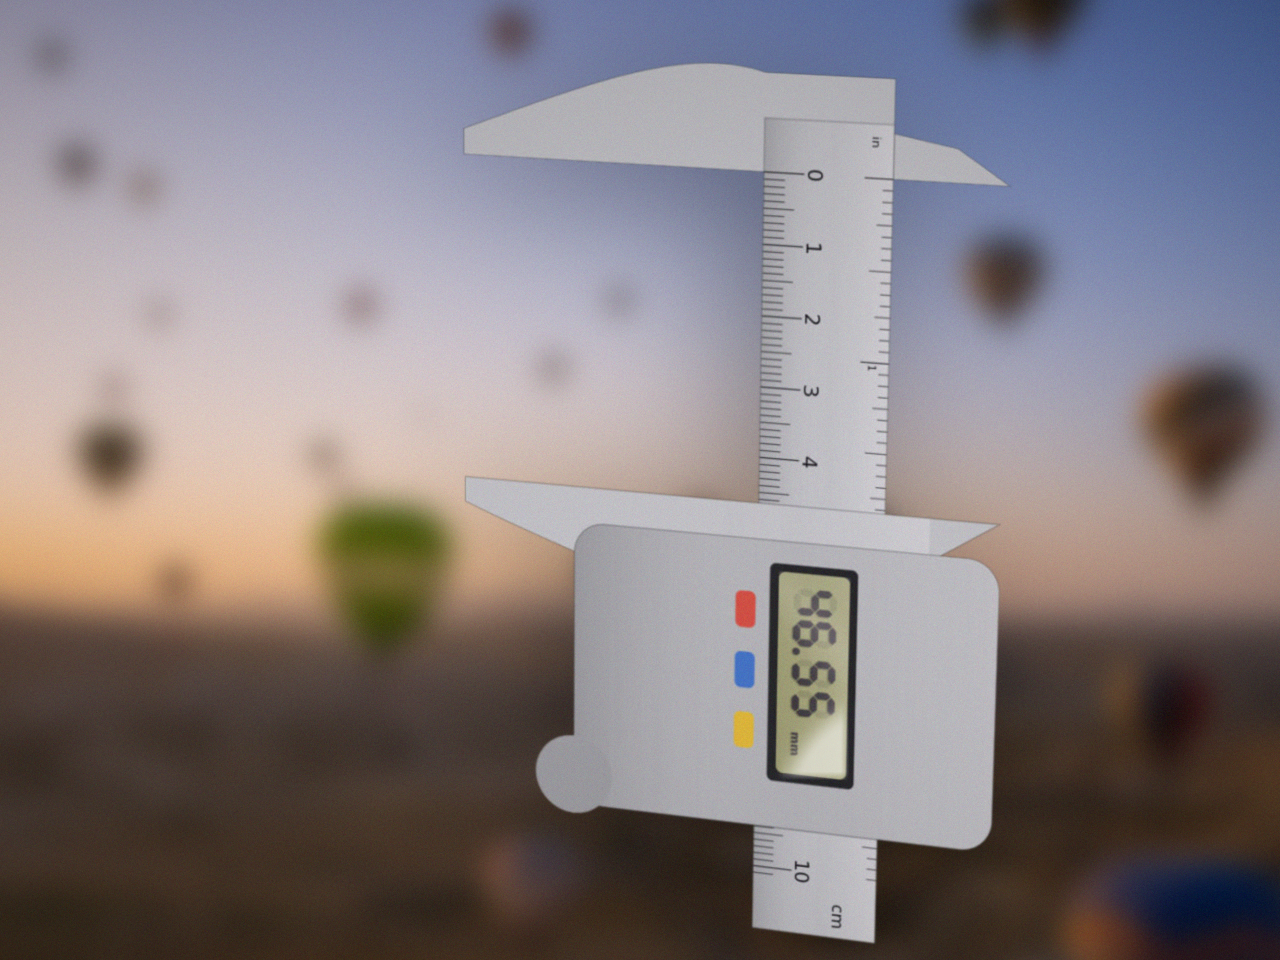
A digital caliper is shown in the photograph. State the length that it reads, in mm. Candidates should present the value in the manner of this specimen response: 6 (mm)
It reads 46.55 (mm)
